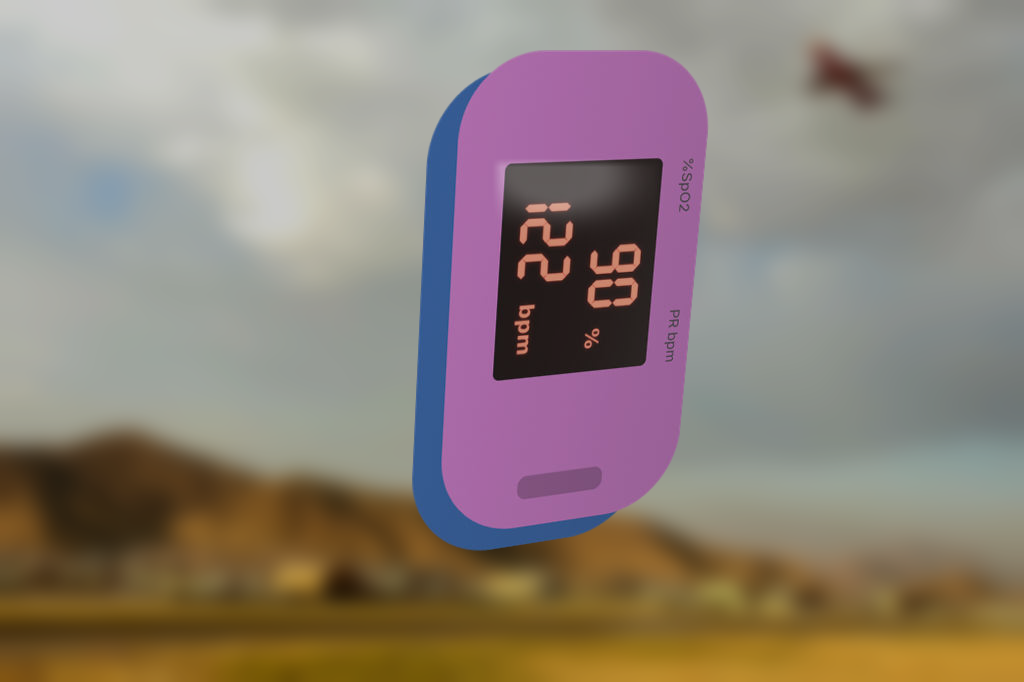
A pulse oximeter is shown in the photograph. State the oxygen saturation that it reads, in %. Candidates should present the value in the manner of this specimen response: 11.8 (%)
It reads 90 (%)
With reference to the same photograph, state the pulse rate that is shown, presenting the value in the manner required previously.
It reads 122 (bpm)
